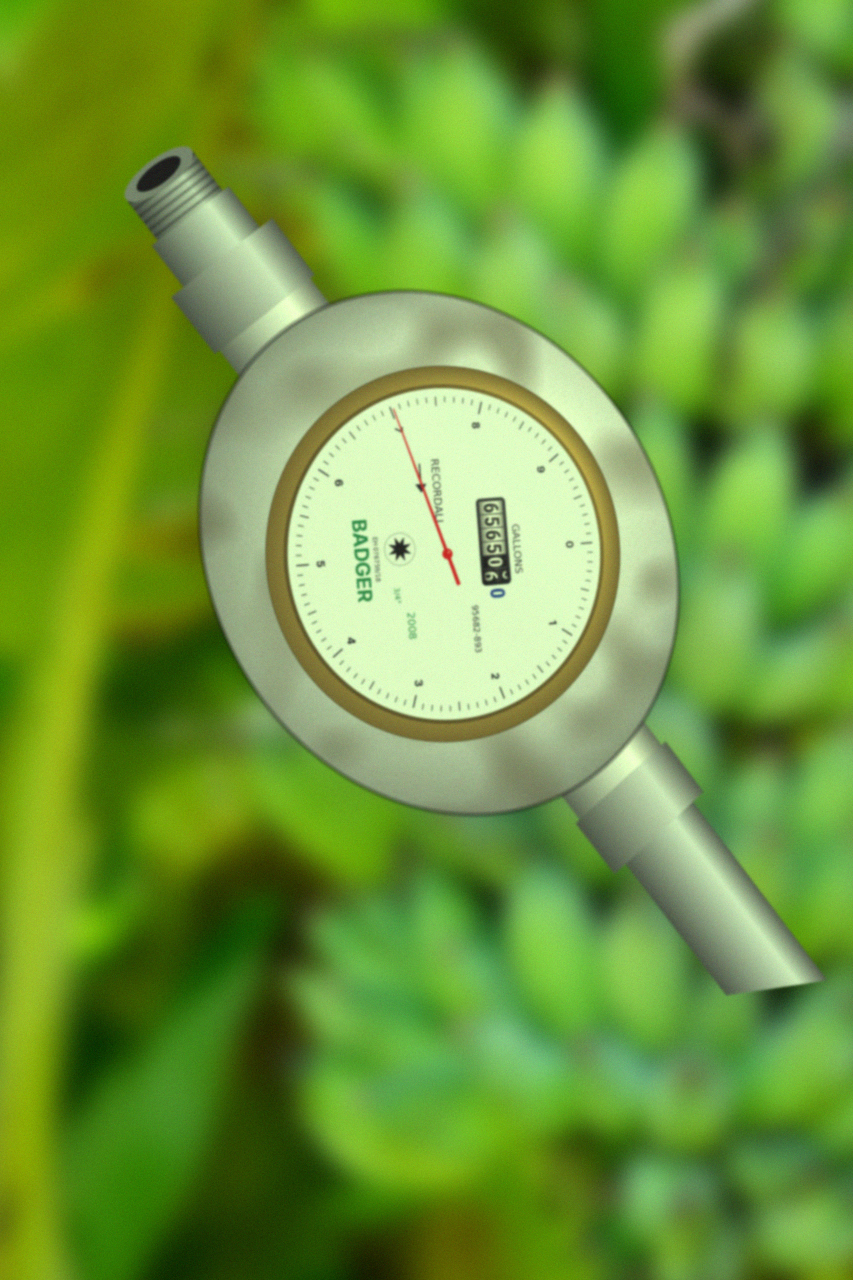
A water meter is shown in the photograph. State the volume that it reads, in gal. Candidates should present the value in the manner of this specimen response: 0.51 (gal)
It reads 6565057.0 (gal)
